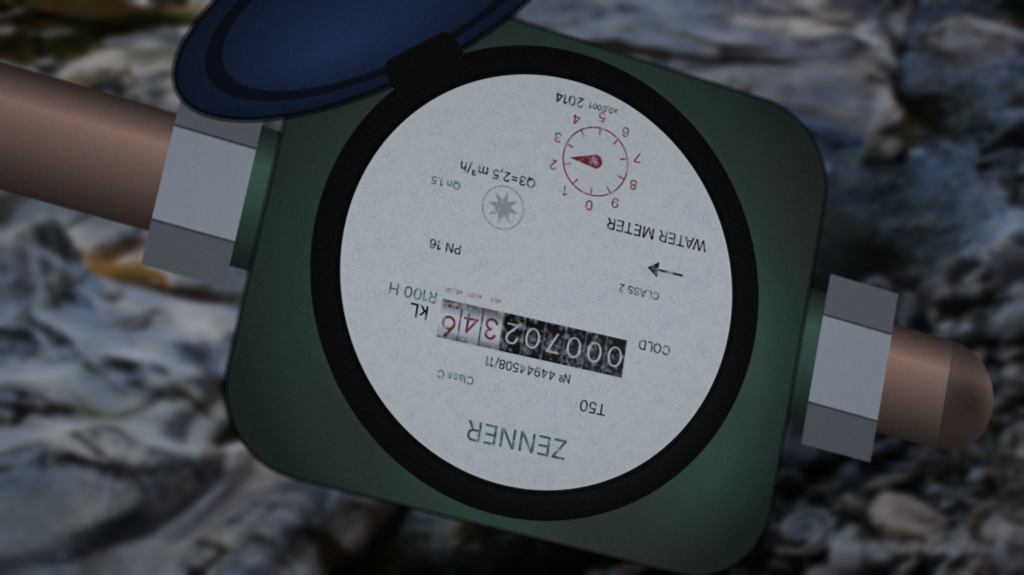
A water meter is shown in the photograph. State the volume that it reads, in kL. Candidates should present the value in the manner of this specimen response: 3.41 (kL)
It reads 702.3462 (kL)
